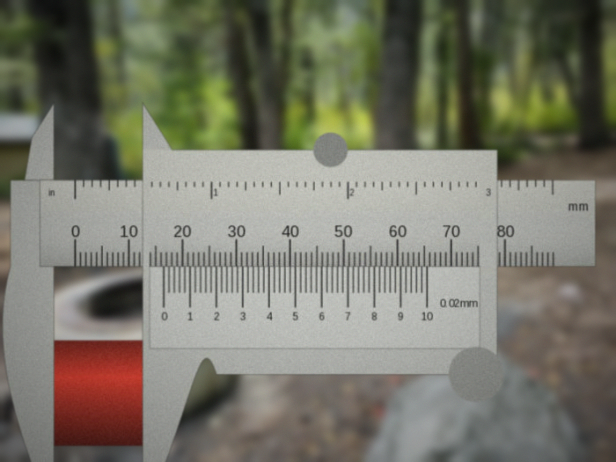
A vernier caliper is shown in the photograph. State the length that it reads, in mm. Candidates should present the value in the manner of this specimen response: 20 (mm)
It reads 16.5 (mm)
